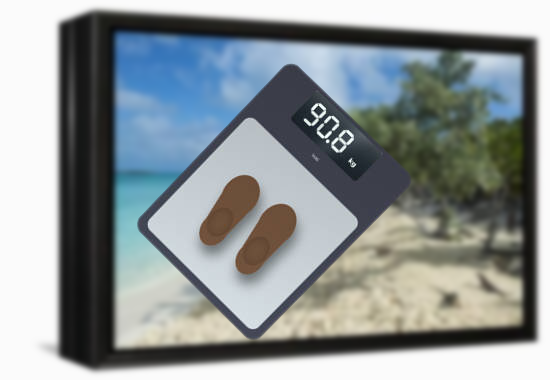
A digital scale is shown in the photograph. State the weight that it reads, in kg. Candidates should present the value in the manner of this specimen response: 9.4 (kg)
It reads 90.8 (kg)
